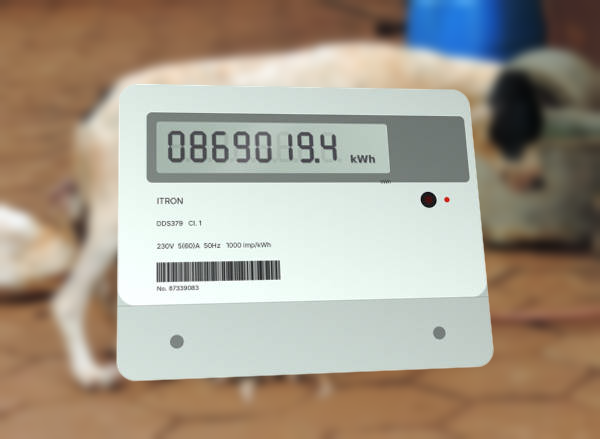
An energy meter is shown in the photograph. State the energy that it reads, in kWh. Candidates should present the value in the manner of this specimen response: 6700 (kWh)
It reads 869019.4 (kWh)
